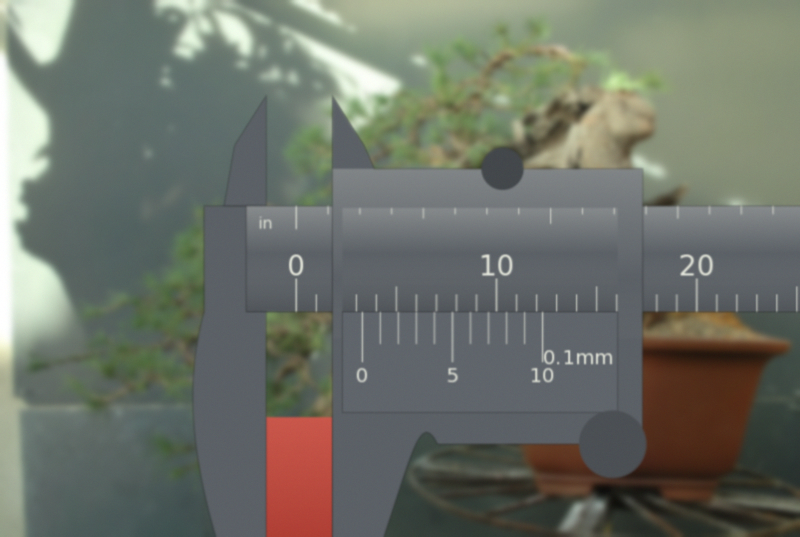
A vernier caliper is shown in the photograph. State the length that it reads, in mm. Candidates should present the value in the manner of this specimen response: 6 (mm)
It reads 3.3 (mm)
